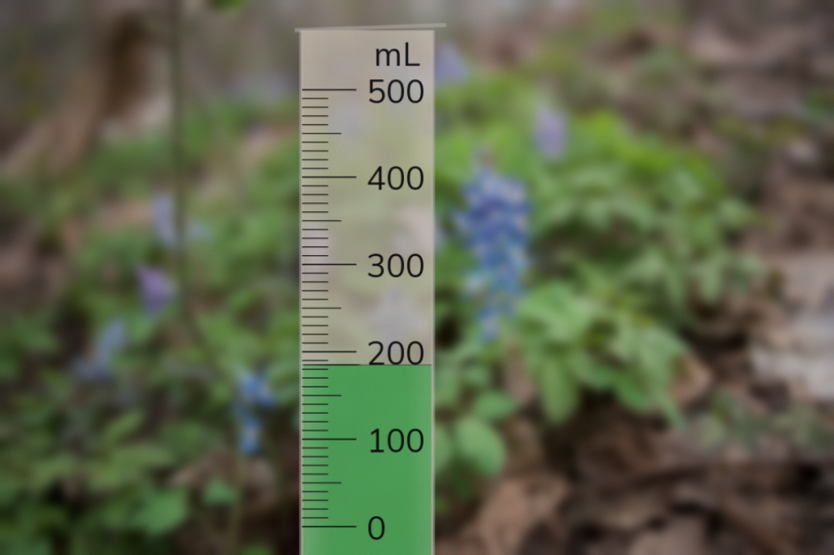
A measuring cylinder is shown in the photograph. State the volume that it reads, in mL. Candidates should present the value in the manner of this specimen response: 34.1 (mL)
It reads 185 (mL)
